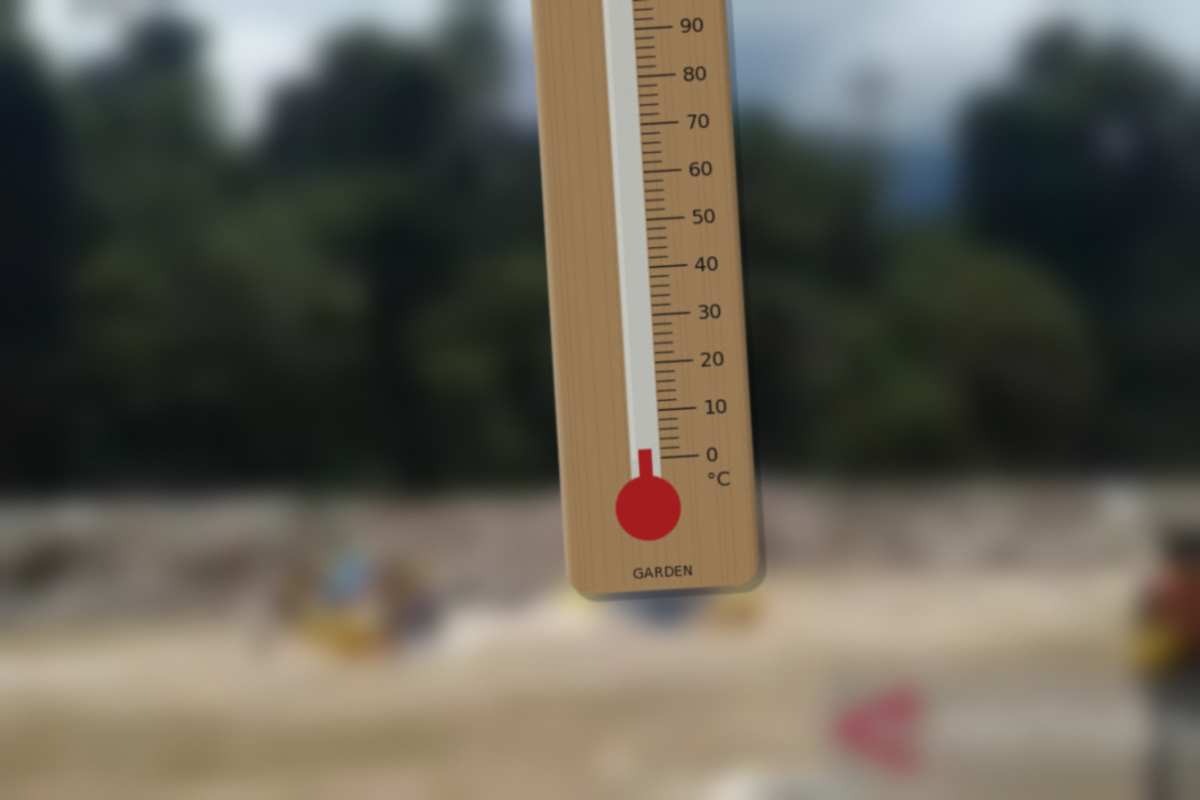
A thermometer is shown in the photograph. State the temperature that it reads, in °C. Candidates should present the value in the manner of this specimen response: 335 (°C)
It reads 2 (°C)
